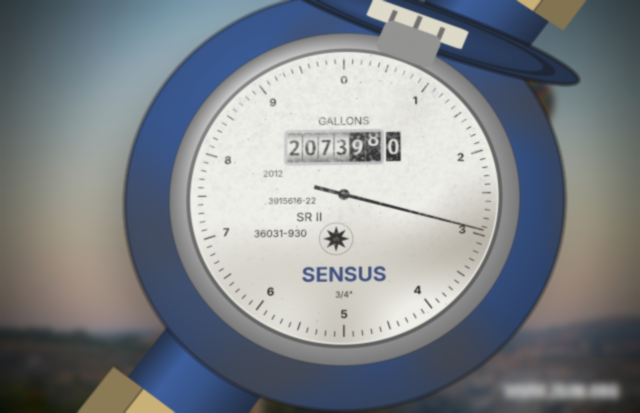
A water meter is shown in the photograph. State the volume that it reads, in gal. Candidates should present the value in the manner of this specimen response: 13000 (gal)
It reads 2073982.9 (gal)
